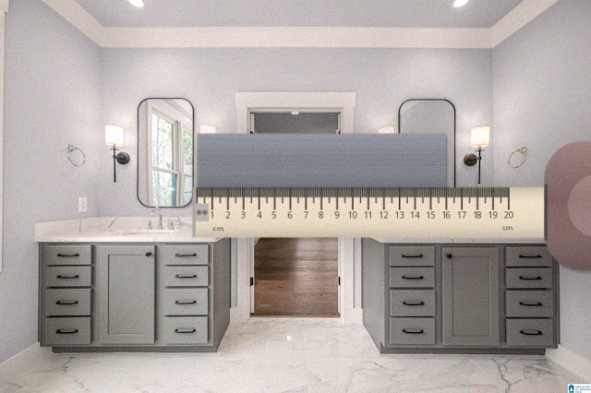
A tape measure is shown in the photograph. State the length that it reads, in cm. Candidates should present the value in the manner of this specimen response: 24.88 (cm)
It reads 16 (cm)
